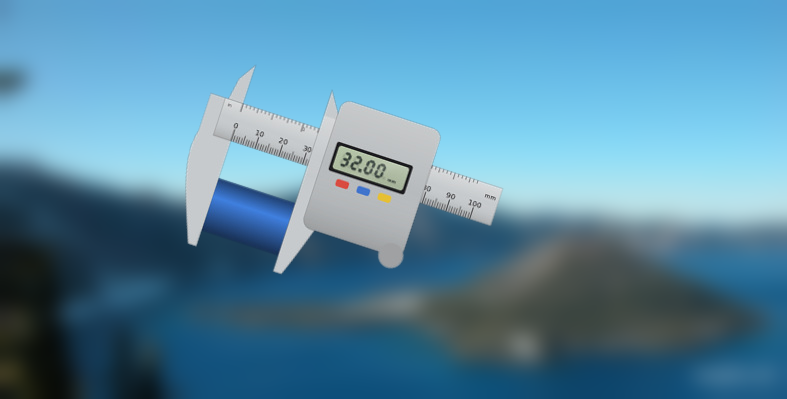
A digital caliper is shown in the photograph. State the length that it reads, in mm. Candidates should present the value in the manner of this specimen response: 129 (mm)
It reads 32.00 (mm)
